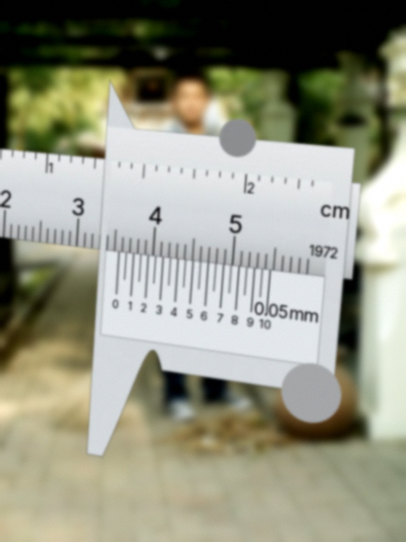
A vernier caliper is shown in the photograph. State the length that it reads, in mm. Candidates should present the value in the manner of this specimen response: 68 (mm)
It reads 35.6 (mm)
